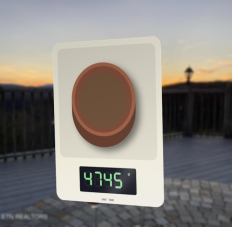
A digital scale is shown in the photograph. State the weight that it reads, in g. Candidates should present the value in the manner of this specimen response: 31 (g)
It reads 4745 (g)
